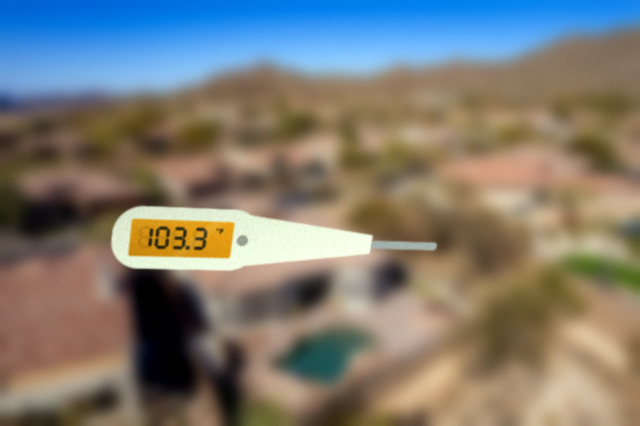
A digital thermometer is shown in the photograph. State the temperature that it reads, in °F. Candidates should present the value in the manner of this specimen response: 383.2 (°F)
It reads 103.3 (°F)
